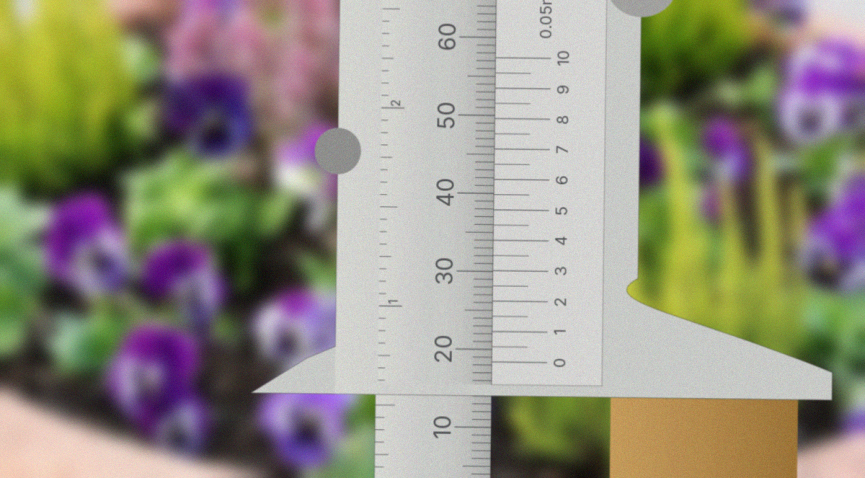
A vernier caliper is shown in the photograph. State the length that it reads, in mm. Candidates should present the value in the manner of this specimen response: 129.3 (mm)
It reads 18.4 (mm)
